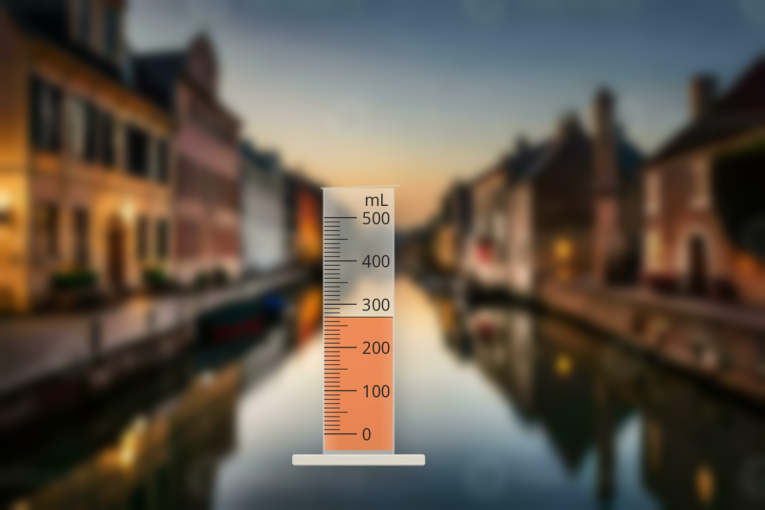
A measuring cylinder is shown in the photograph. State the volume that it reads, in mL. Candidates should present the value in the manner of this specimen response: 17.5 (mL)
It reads 270 (mL)
